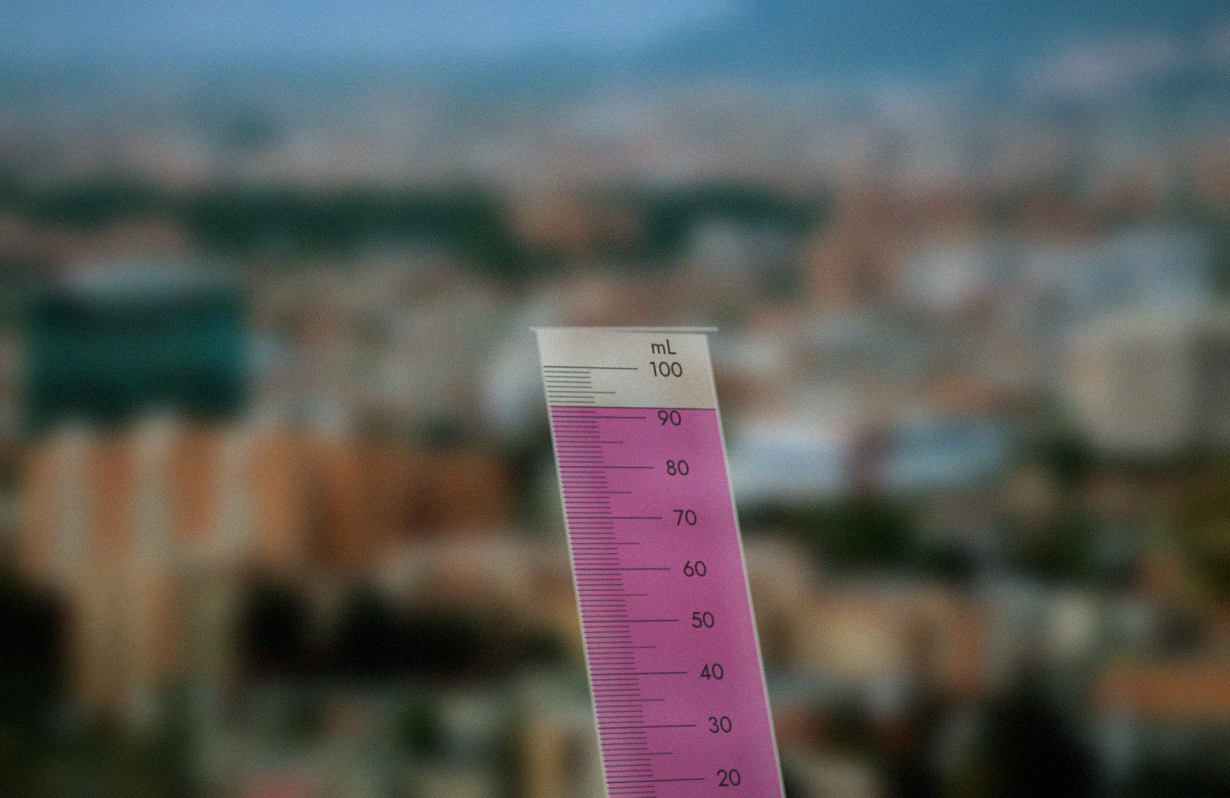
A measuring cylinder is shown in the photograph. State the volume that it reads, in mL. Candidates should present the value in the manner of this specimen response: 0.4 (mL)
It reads 92 (mL)
